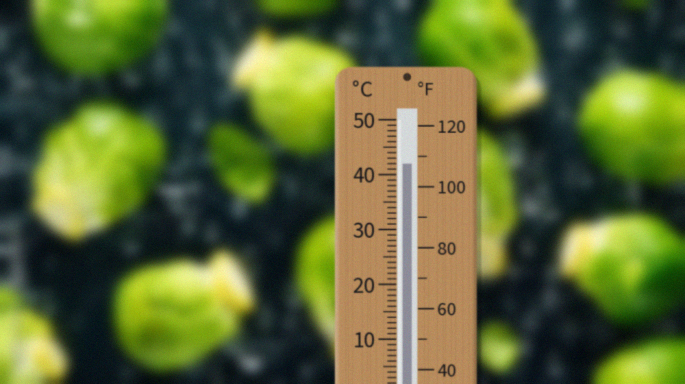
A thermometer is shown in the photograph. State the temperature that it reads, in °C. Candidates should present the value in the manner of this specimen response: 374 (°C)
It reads 42 (°C)
